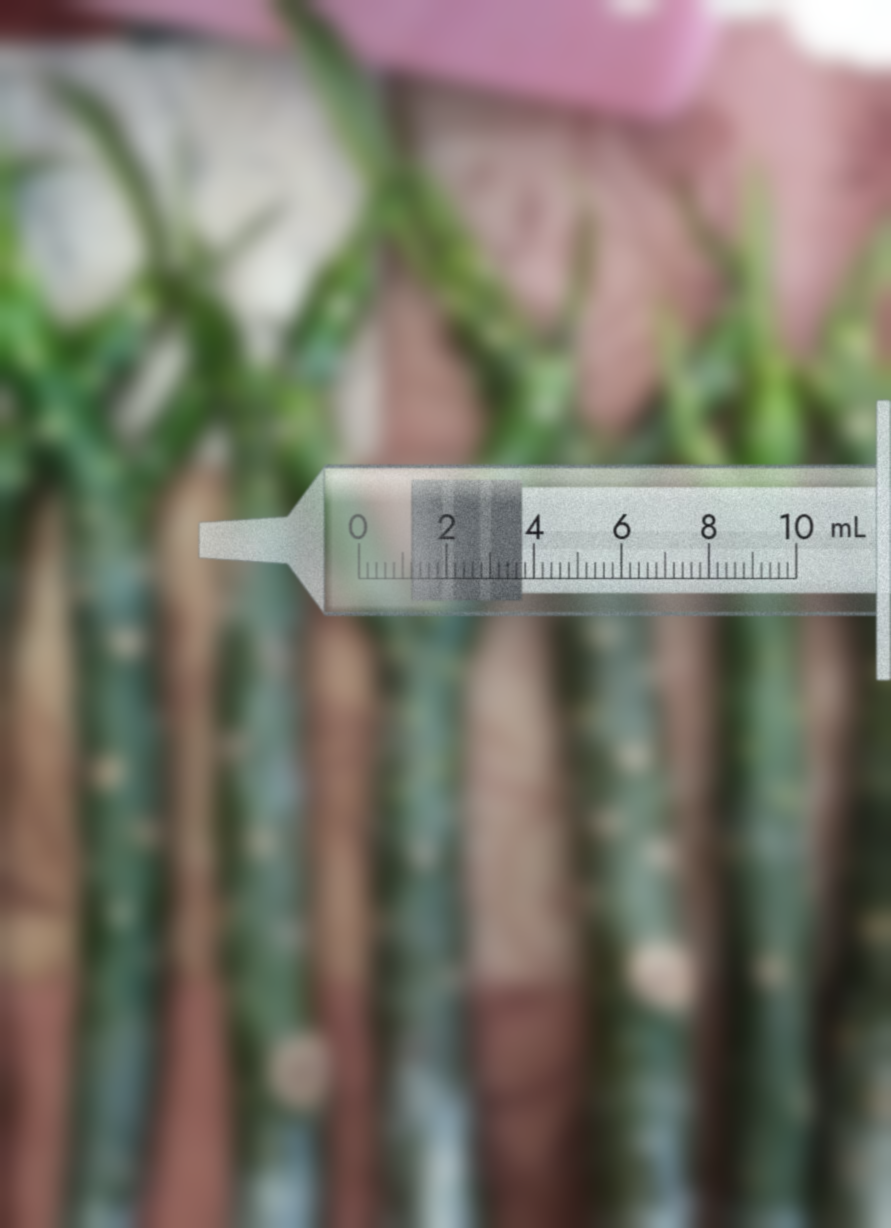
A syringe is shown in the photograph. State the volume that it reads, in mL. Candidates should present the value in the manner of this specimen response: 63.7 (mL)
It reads 1.2 (mL)
